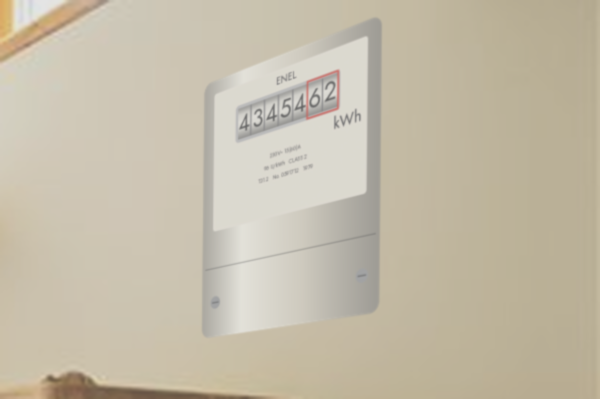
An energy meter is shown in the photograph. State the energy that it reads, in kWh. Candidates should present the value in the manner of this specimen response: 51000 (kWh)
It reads 43454.62 (kWh)
